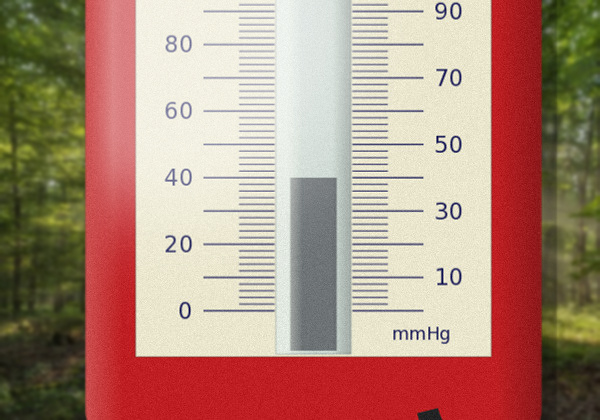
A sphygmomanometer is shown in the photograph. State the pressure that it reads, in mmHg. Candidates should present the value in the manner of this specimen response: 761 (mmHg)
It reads 40 (mmHg)
